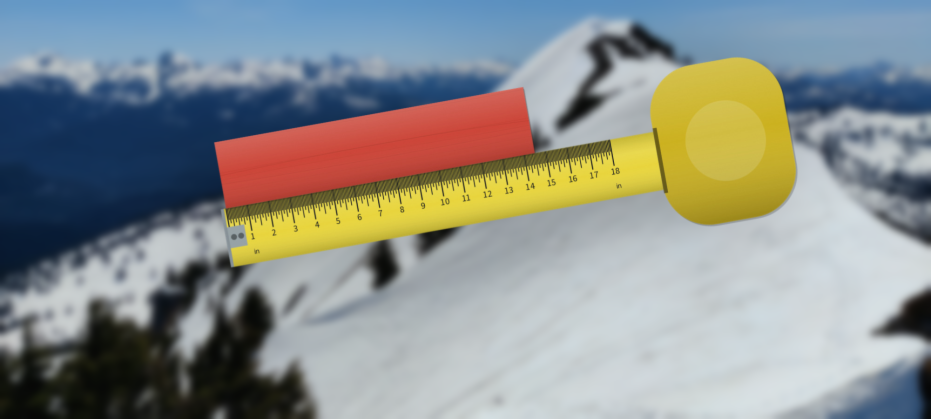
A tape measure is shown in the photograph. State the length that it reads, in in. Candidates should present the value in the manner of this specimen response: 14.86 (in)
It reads 14.5 (in)
